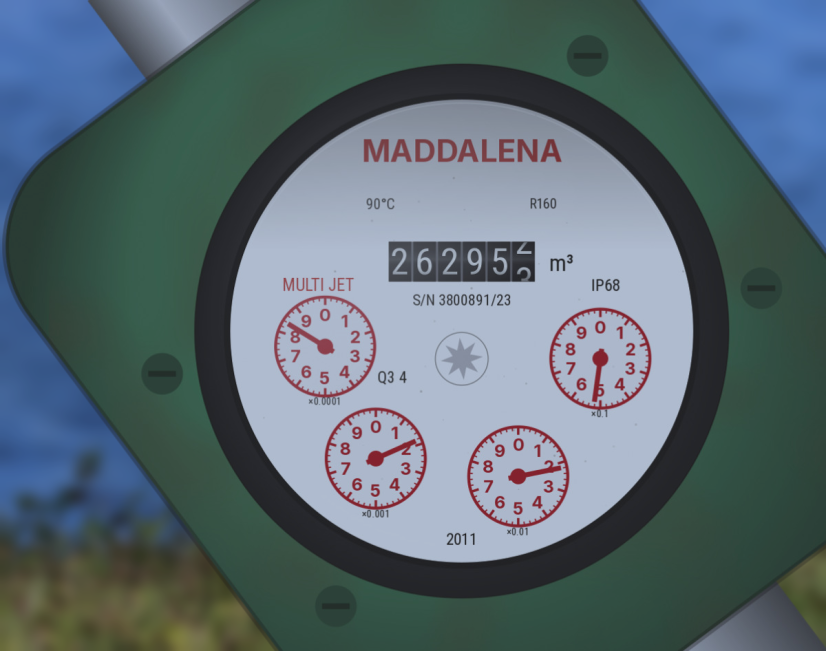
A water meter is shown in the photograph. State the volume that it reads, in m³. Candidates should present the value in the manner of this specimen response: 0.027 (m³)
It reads 262952.5218 (m³)
